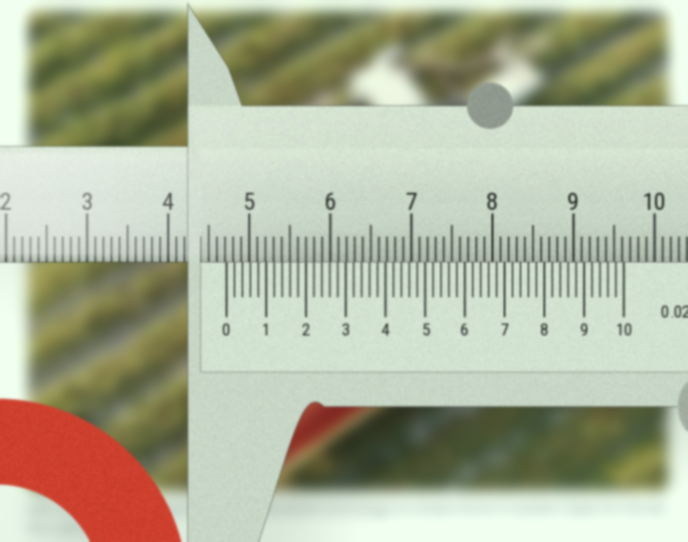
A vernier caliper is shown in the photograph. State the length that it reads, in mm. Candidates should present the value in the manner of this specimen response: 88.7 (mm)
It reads 47.2 (mm)
